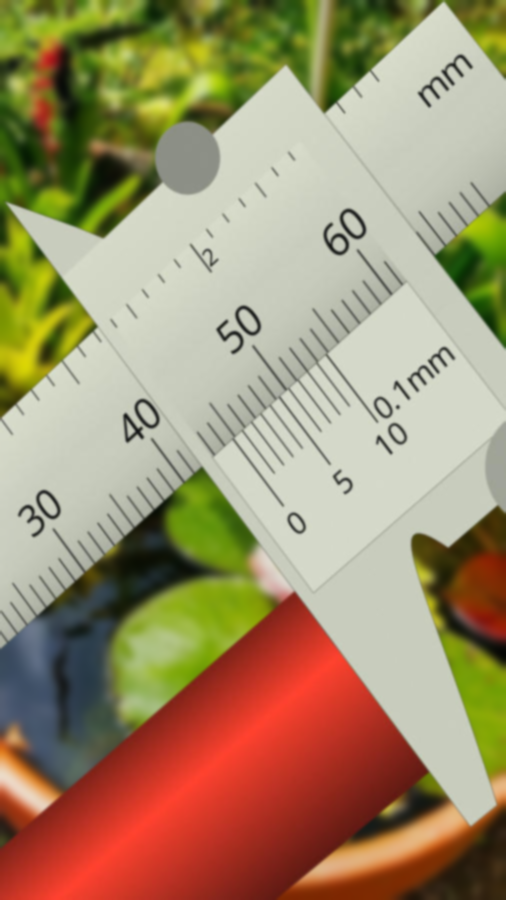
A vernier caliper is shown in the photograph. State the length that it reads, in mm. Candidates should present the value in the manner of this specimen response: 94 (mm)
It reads 44.8 (mm)
